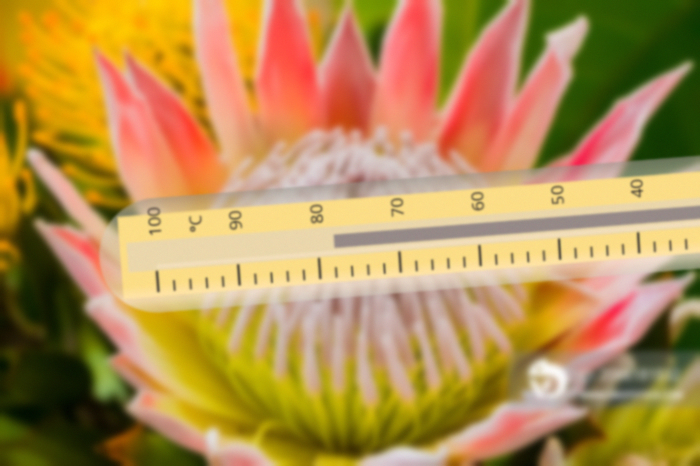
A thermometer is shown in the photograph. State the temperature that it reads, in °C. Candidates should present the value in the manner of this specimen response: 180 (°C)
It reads 78 (°C)
